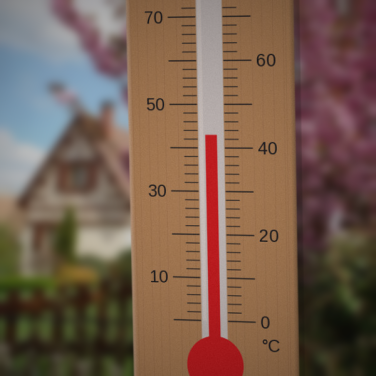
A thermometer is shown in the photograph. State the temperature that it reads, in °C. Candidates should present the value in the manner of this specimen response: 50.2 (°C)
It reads 43 (°C)
